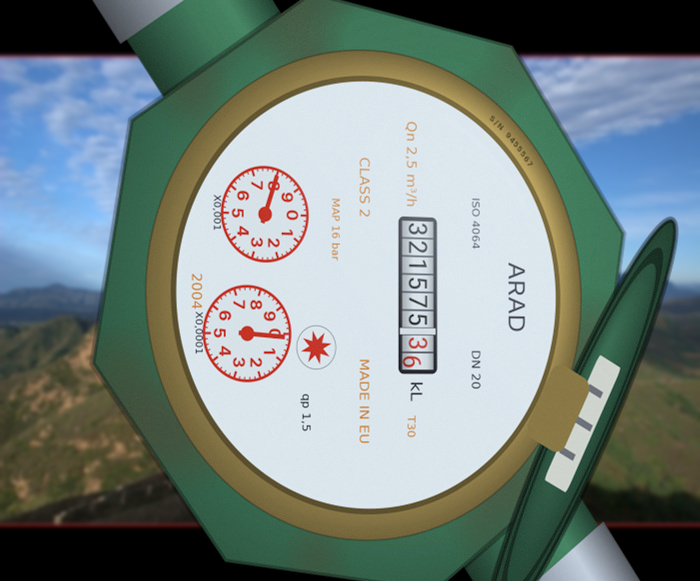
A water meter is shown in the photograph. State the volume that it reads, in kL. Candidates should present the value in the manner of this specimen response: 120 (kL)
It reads 321575.3580 (kL)
